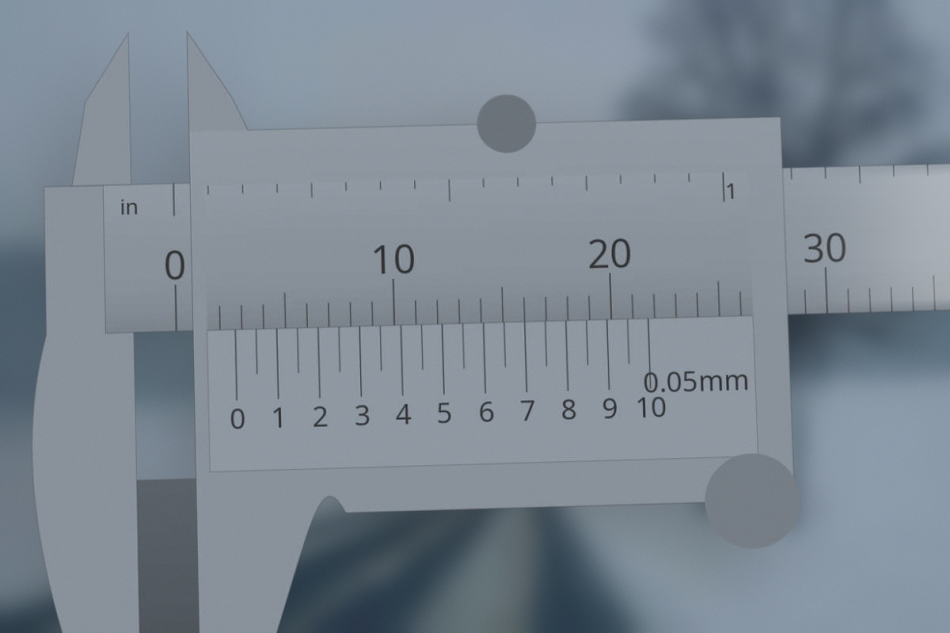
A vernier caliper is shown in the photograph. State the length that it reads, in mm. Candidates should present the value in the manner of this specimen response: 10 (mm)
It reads 2.70 (mm)
